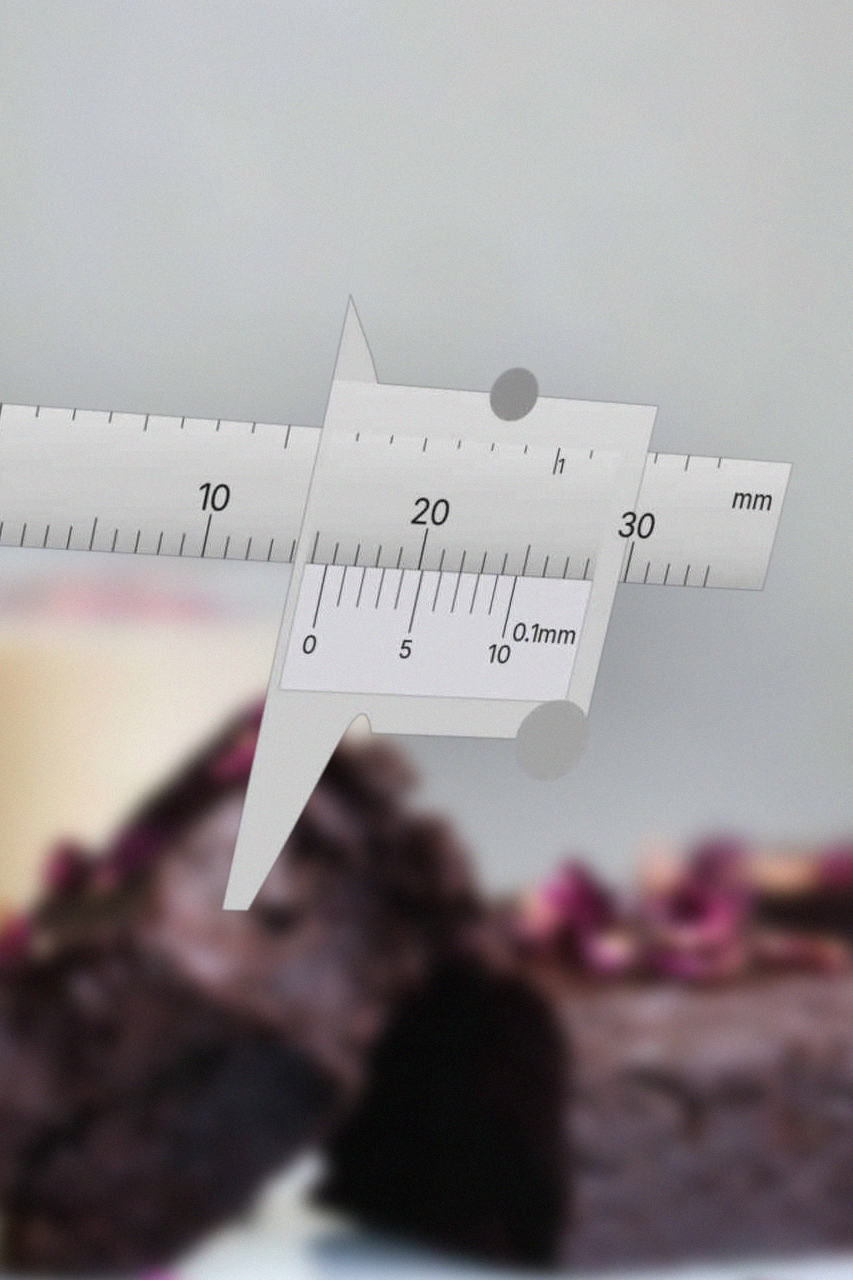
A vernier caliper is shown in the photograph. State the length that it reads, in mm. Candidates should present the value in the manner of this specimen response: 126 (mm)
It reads 15.7 (mm)
